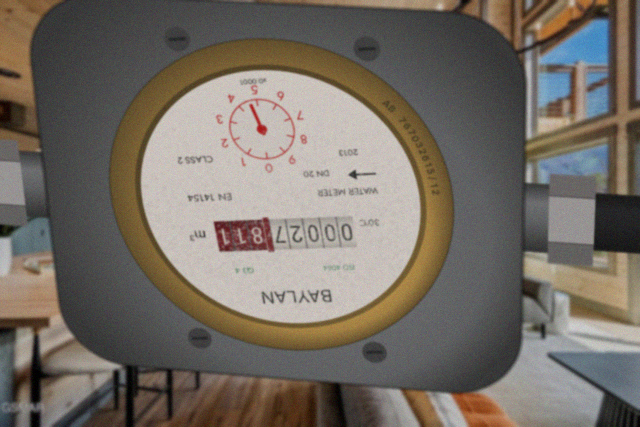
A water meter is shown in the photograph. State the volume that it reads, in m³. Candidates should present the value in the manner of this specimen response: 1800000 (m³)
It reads 27.8114 (m³)
